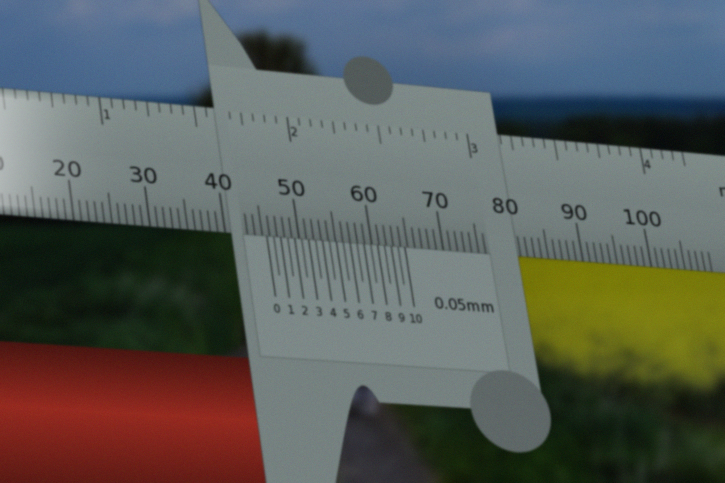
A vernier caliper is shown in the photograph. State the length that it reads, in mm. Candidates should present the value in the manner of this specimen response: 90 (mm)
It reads 45.6 (mm)
